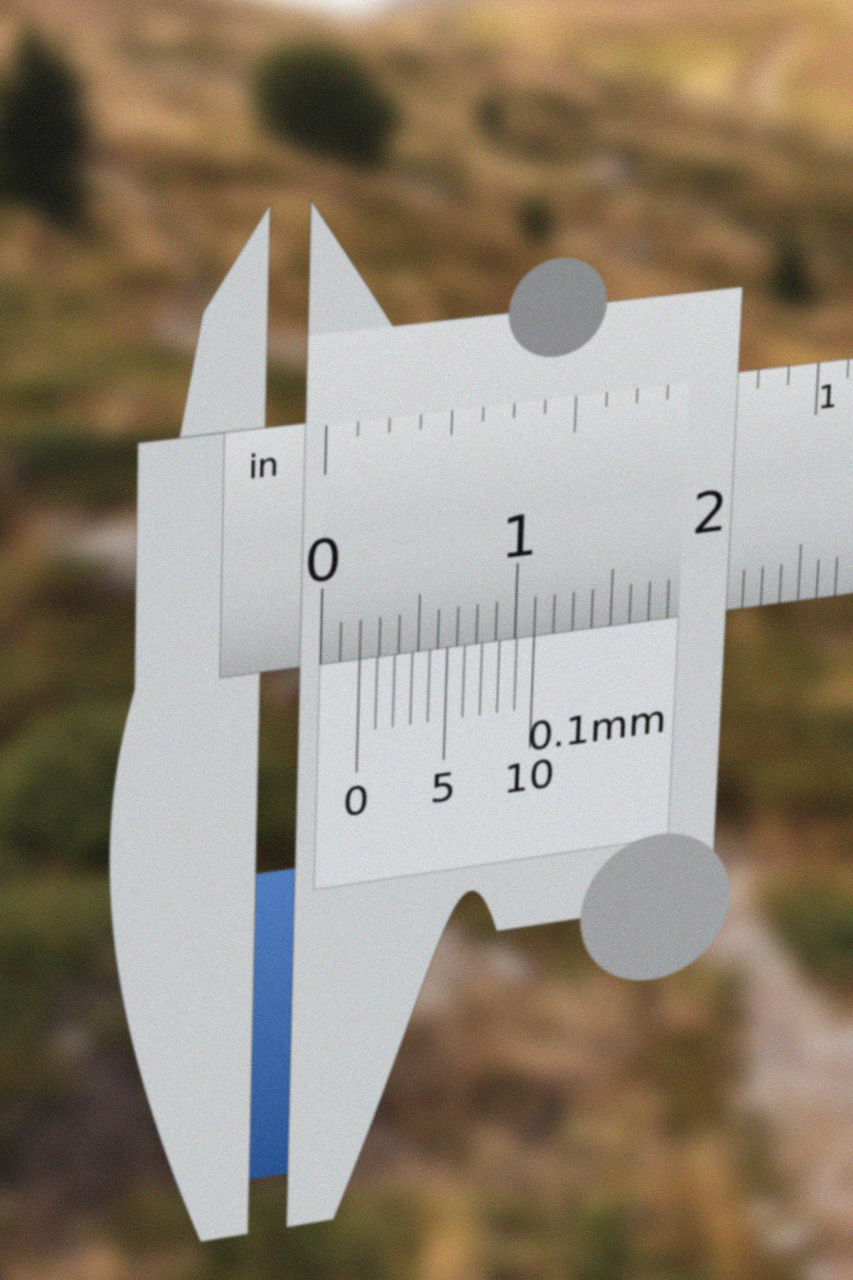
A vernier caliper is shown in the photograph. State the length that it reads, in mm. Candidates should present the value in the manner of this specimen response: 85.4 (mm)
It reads 2.0 (mm)
